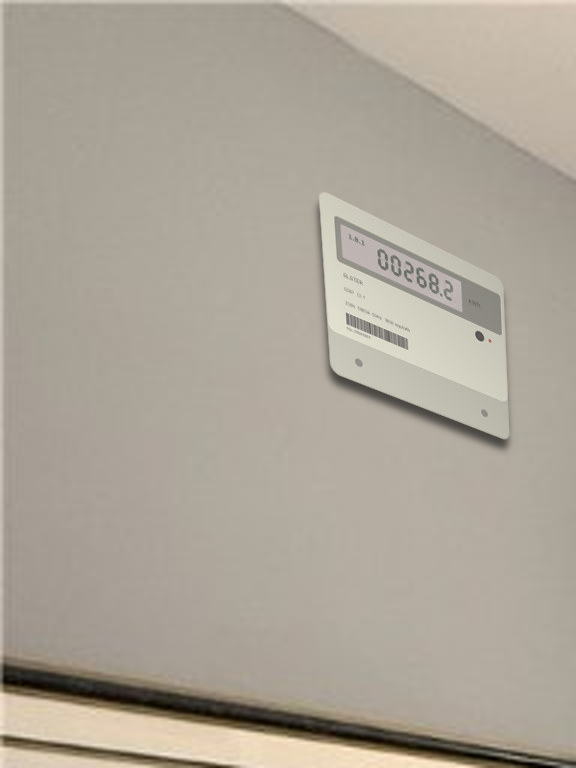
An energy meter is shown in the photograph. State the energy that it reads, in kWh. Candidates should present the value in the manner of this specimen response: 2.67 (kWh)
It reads 268.2 (kWh)
